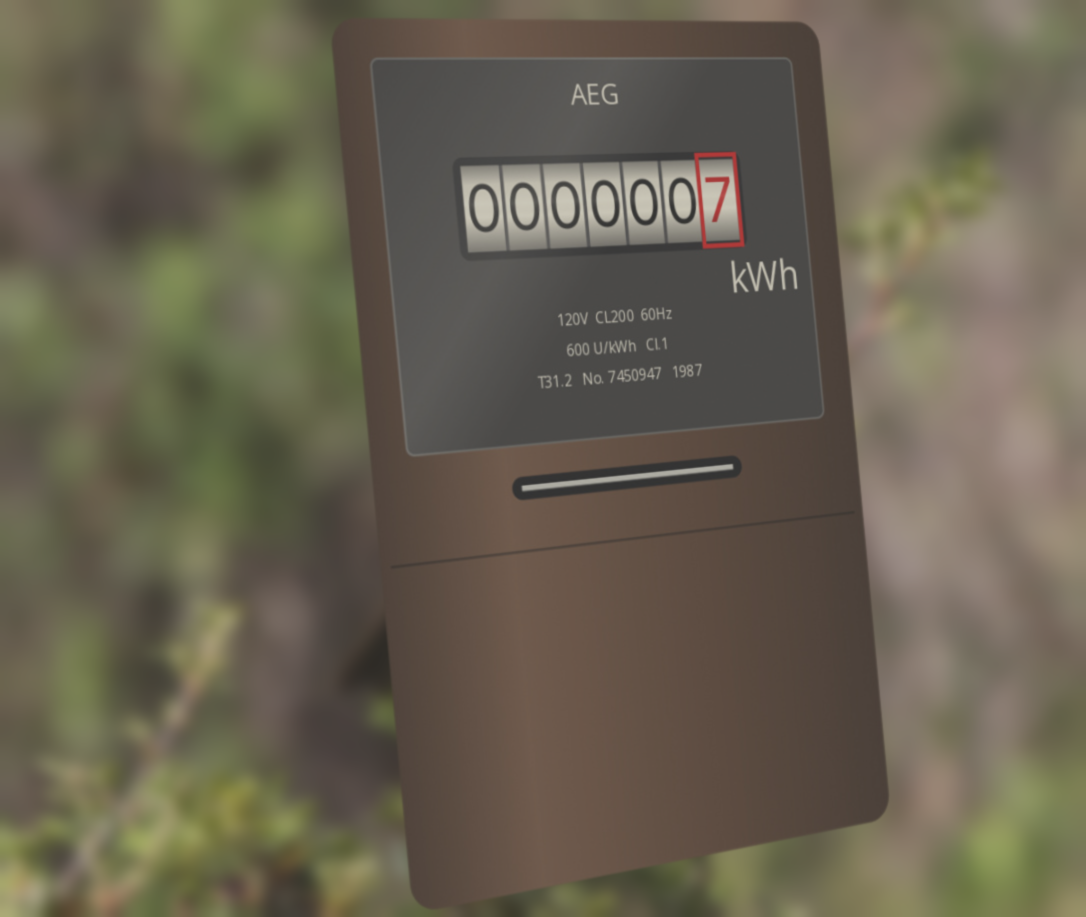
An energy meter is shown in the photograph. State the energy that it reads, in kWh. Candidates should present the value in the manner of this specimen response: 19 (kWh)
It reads 0.7 (kWh)
